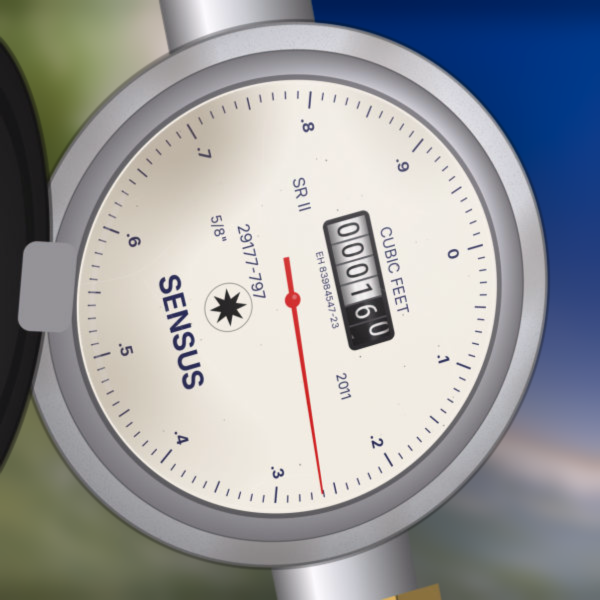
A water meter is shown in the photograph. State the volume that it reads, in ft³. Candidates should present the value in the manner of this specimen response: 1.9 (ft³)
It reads 160.26 (ft³)
